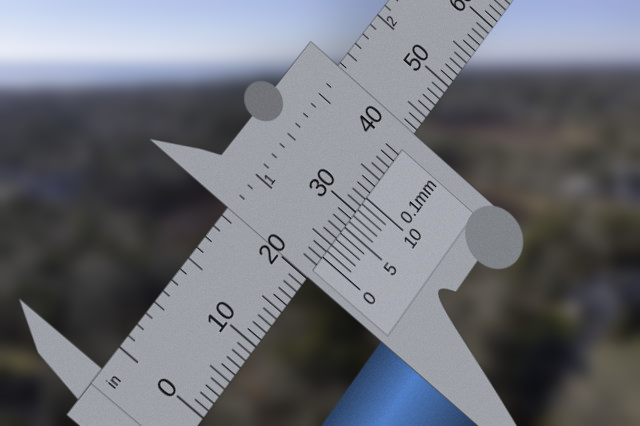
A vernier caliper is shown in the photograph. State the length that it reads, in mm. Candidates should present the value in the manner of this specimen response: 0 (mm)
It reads 23.2 (mm)
